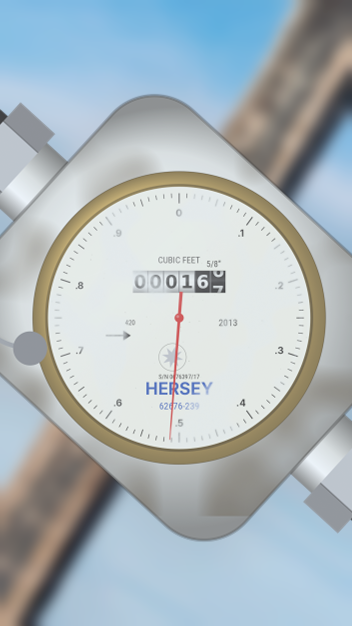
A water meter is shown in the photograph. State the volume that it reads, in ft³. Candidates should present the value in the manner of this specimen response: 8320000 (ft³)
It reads 166.51 (ft³)
